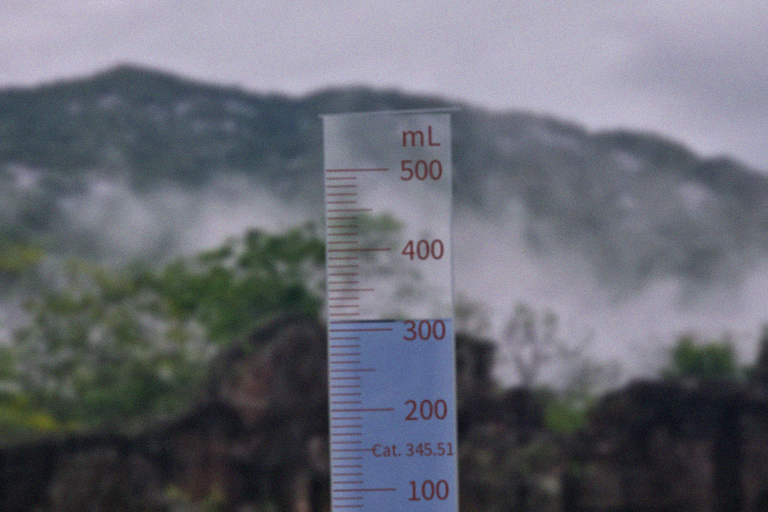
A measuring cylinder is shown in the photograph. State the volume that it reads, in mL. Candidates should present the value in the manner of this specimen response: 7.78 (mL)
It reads 310 (mL)
